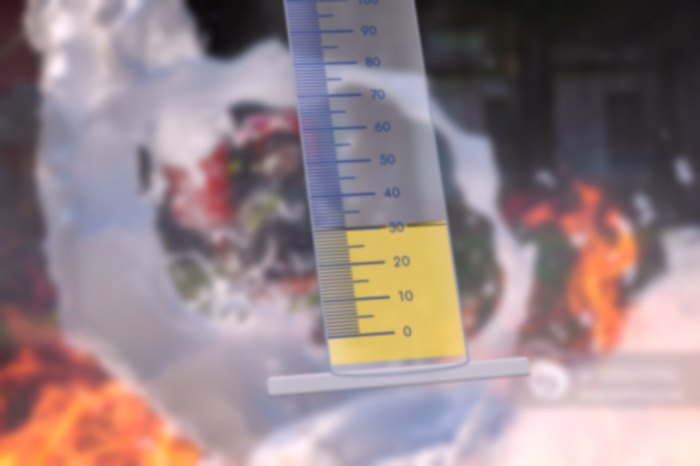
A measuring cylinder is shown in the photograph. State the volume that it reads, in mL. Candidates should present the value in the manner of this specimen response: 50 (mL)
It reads 30 (mL)
